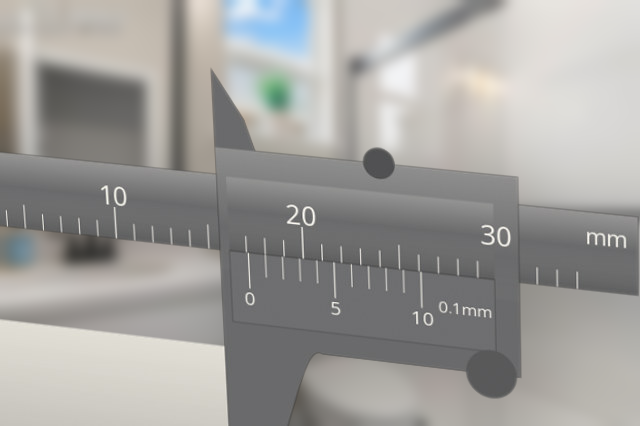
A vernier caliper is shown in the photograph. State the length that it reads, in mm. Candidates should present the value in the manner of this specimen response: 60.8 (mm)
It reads 17.1 (mm)
